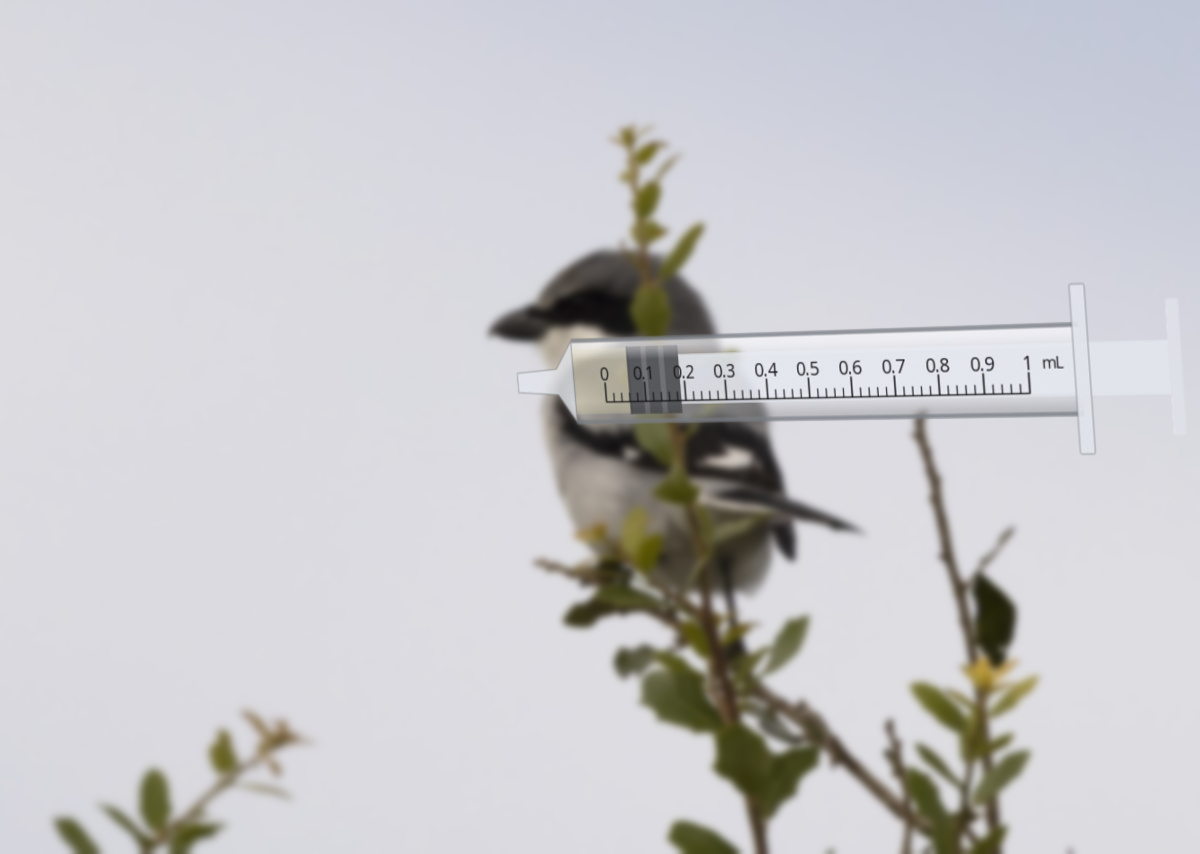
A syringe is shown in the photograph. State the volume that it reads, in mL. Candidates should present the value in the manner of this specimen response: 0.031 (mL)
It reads 0.06 (mL)
